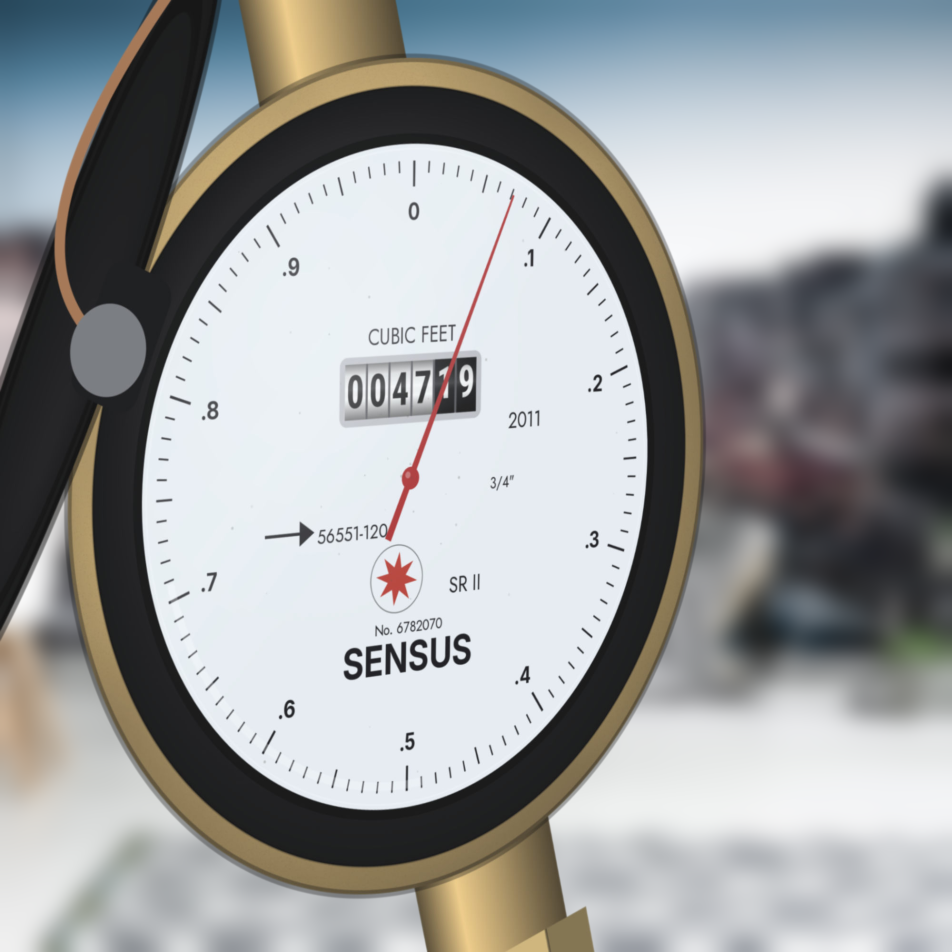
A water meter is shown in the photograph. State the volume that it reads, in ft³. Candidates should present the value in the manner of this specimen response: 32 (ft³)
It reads 4719.07 (ft³)
